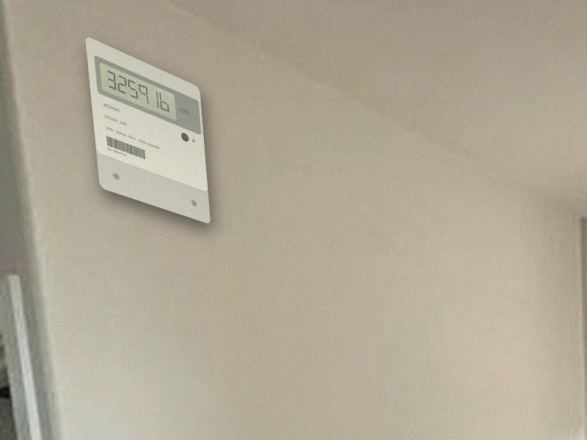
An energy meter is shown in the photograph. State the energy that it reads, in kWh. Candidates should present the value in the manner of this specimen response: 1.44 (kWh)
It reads 325916 (kWh)
